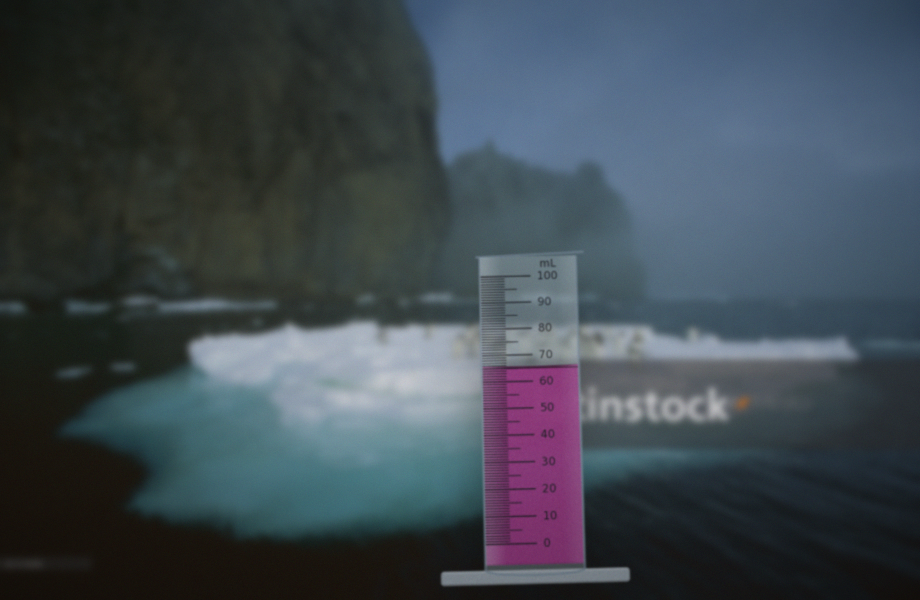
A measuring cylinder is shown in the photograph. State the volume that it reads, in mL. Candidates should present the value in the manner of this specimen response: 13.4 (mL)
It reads 65 (mL)
